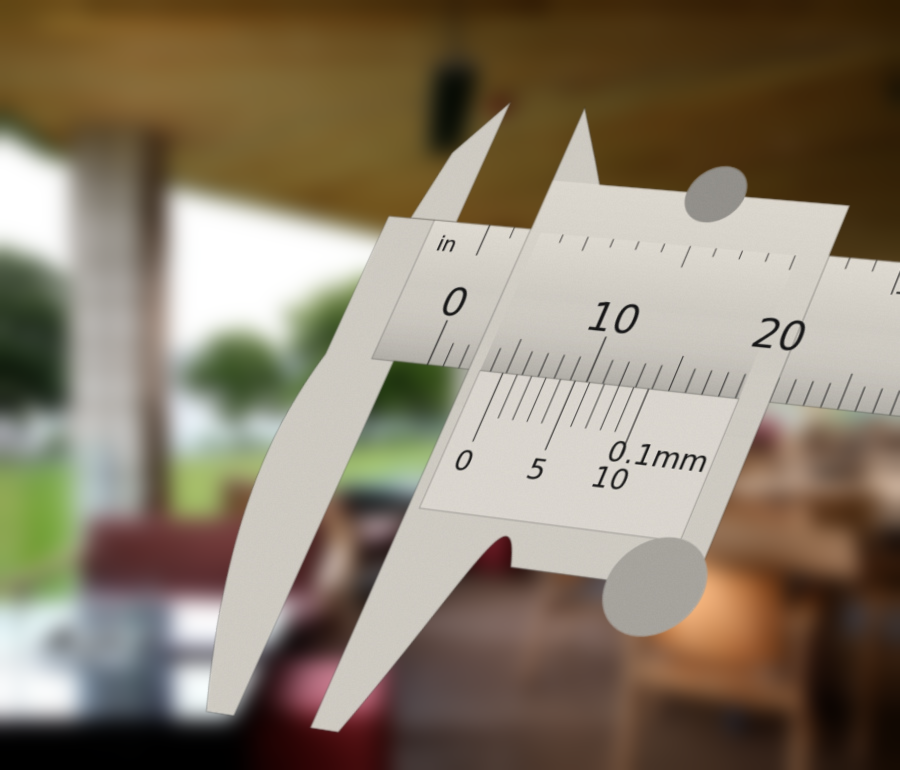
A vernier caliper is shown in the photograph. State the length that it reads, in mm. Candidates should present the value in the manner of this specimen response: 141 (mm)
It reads 4.8 (mm)
